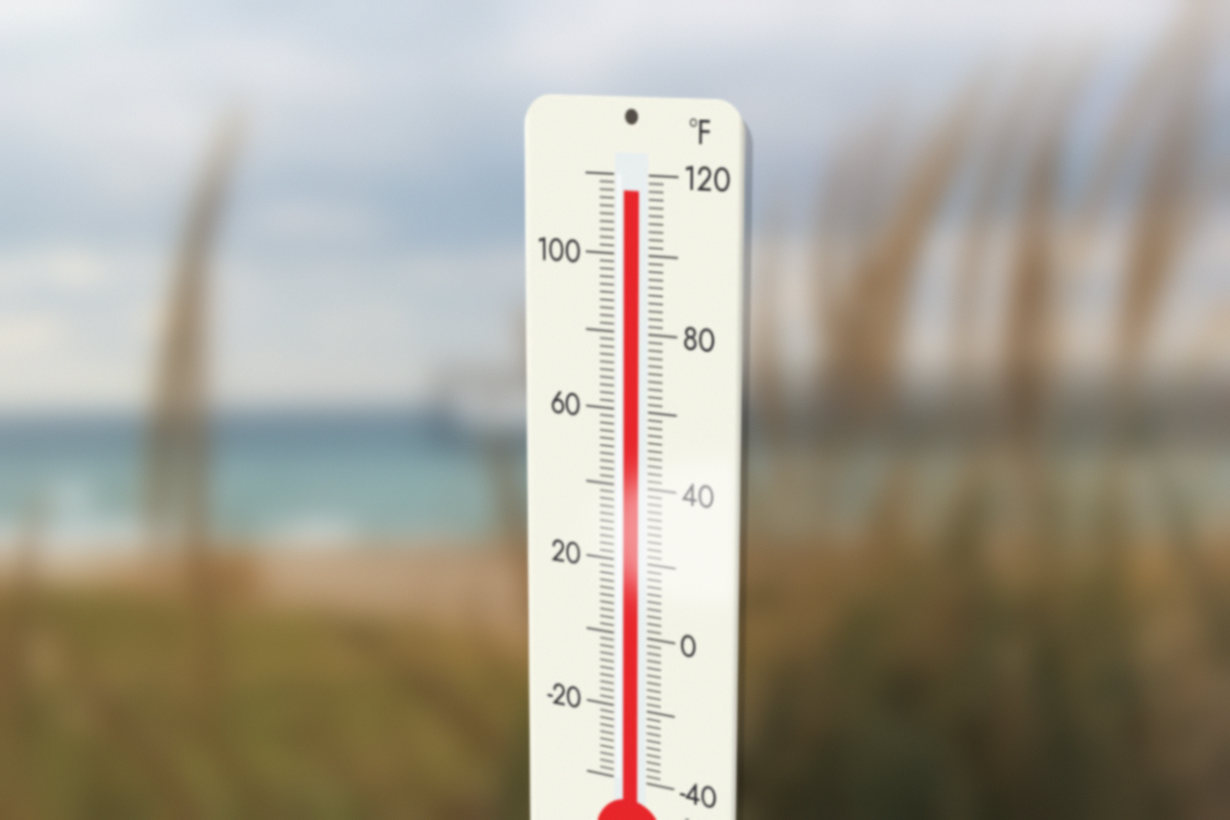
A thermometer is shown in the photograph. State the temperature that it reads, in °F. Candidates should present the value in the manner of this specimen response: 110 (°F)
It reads 116 (°F)
